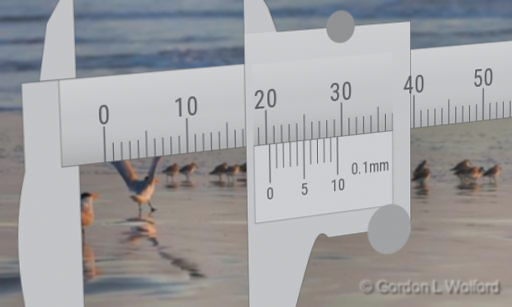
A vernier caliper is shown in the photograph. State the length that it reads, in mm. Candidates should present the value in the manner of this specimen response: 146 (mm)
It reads 20.4 (mm)
